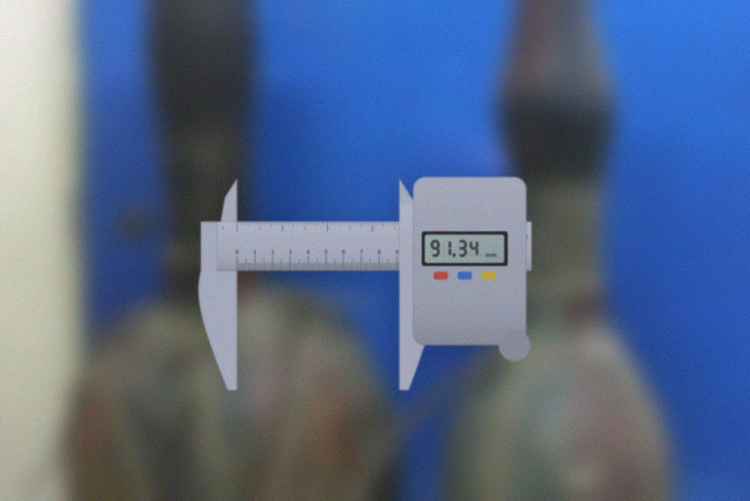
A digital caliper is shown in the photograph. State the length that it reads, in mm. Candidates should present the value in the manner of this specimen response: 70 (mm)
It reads 91.34 (mm)
